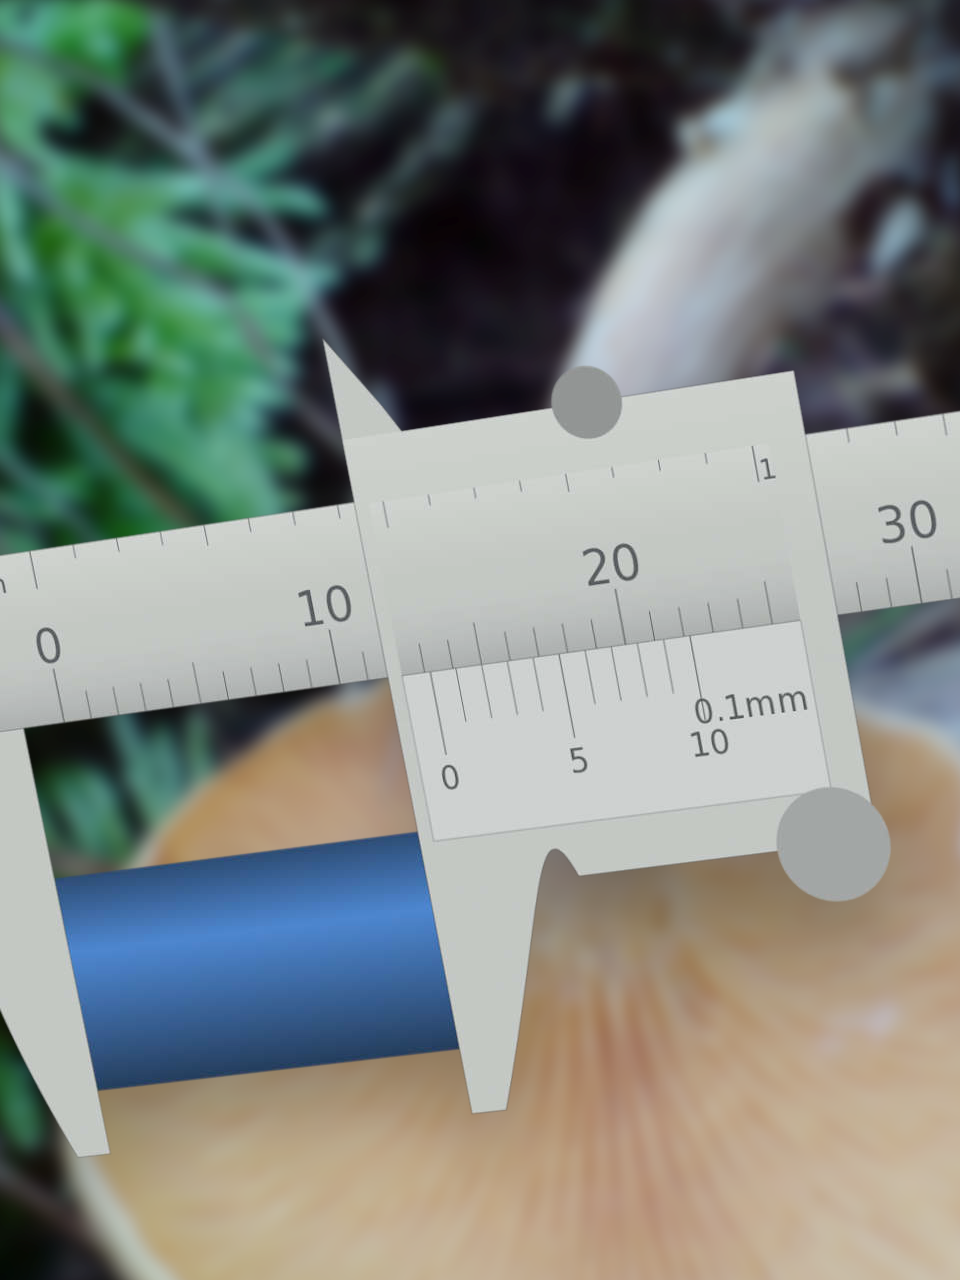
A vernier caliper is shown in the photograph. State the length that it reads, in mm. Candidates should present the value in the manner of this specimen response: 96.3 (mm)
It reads 13.2 (mm)
